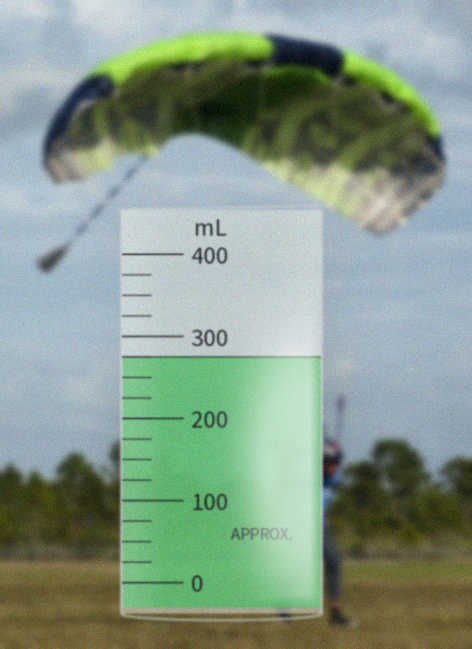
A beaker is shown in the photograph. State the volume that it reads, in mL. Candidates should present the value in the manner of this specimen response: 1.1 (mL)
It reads 275 (mL)
